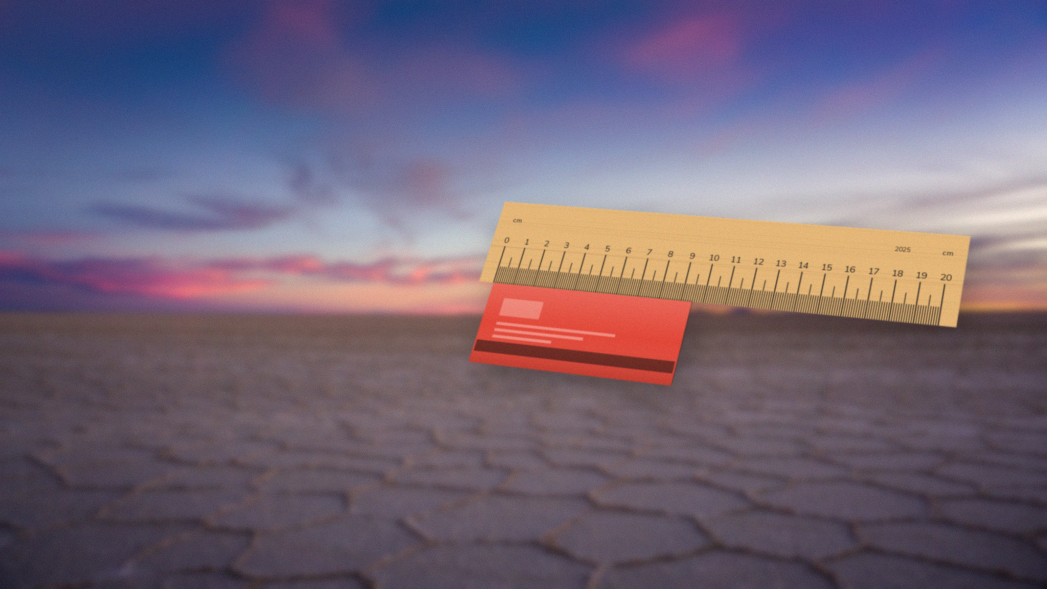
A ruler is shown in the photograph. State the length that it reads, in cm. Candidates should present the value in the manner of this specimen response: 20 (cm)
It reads 9.5 (cm)
